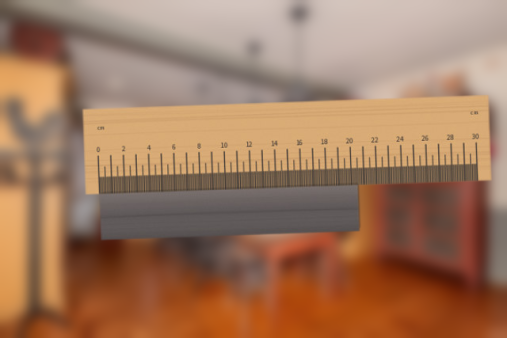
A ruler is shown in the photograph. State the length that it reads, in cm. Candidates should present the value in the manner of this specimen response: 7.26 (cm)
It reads 20.5 (cm)
